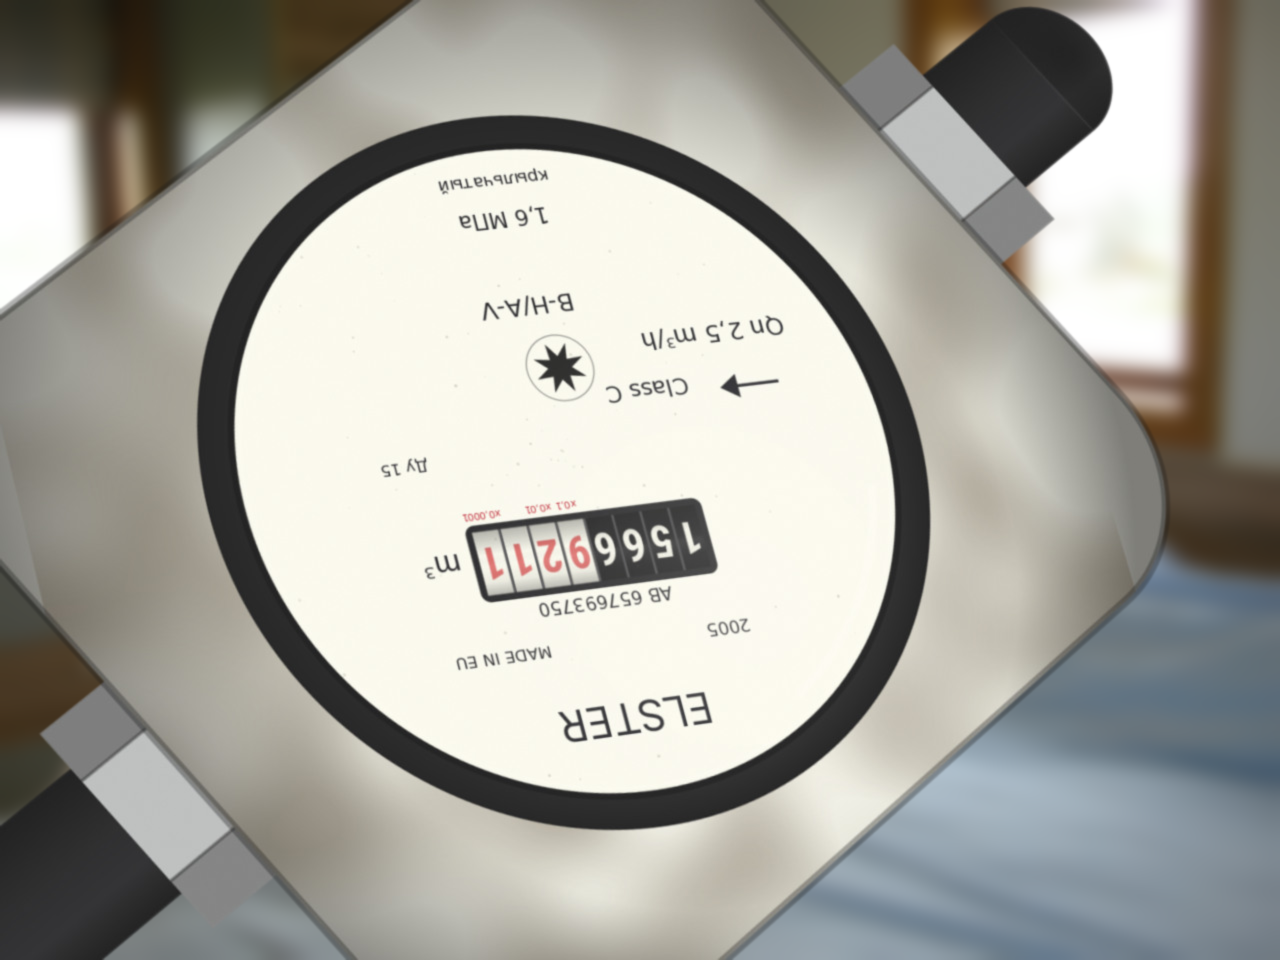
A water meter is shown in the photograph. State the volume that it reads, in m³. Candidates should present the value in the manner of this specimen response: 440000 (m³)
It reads 1566.9211 (m³)
